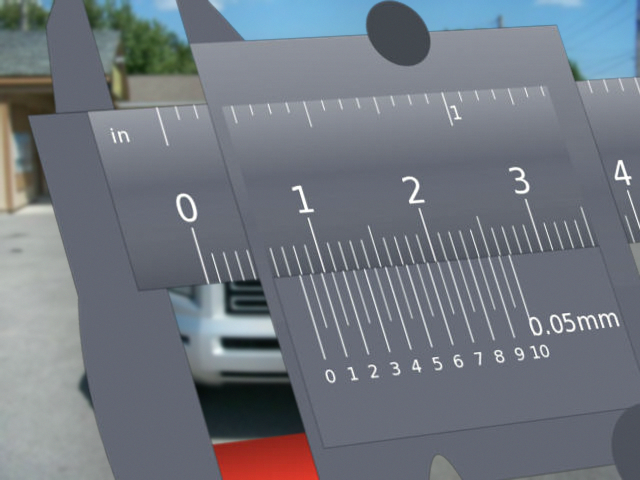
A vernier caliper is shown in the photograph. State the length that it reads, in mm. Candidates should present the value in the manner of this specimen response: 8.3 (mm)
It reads 7.8 (mm)
